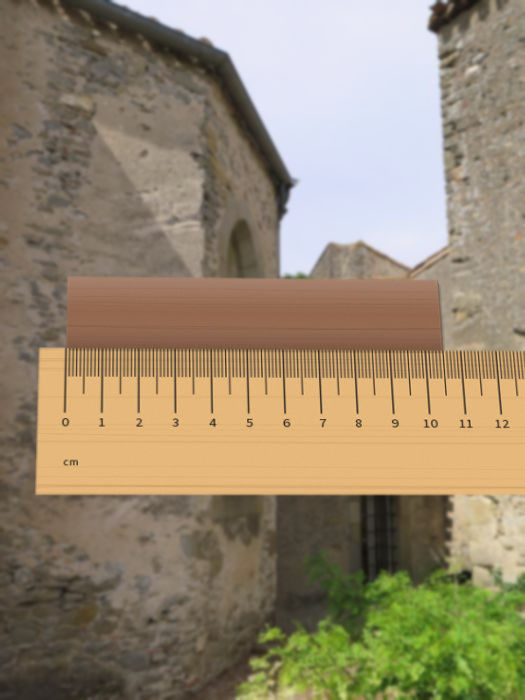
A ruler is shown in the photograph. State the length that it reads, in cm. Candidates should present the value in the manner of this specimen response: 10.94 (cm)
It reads 10.5 (cm)
